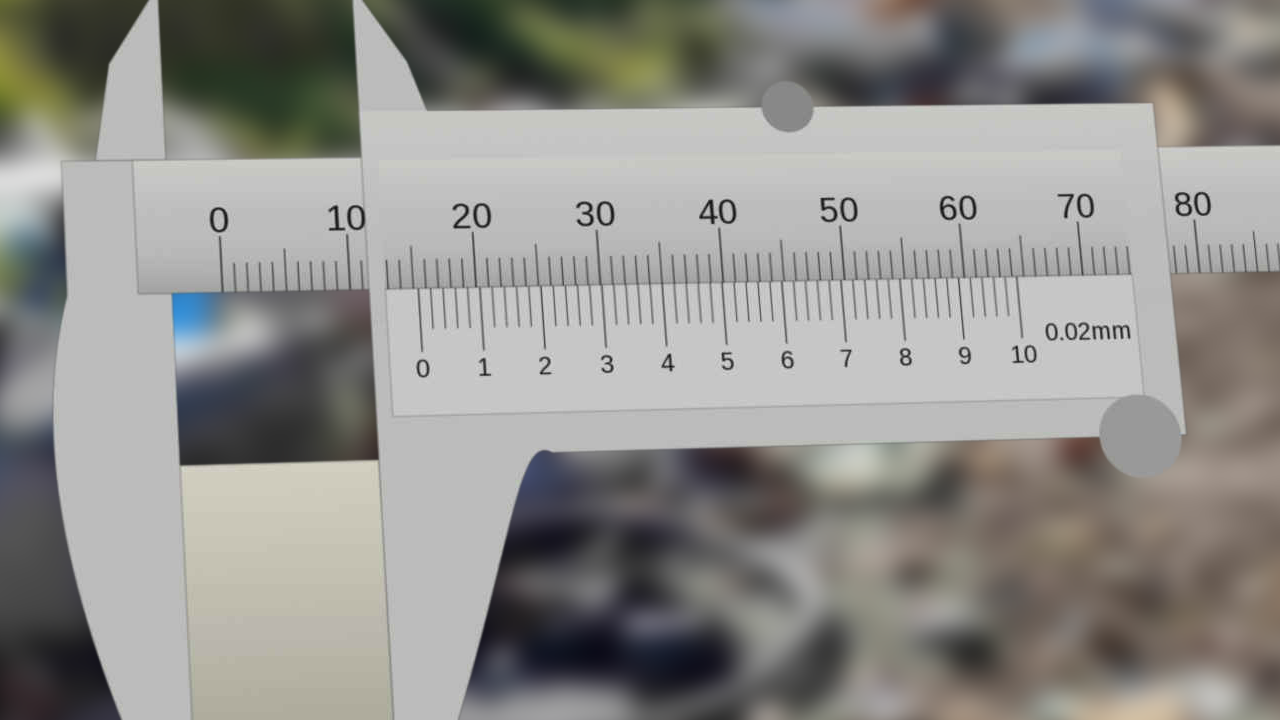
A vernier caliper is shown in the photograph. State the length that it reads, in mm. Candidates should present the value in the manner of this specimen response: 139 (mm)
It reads 15.4 (mm)
